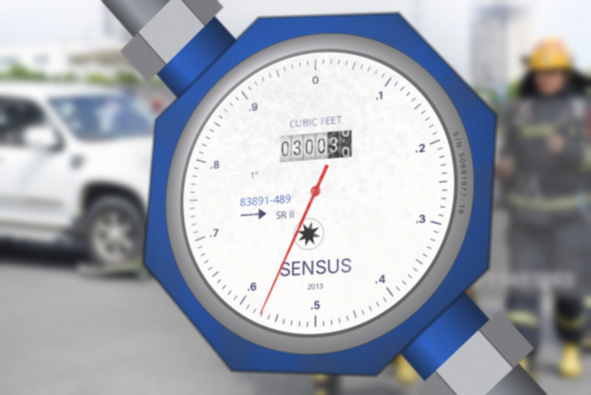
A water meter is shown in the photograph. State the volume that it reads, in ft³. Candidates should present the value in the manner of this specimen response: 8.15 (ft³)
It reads 30038.57 (ft³)
